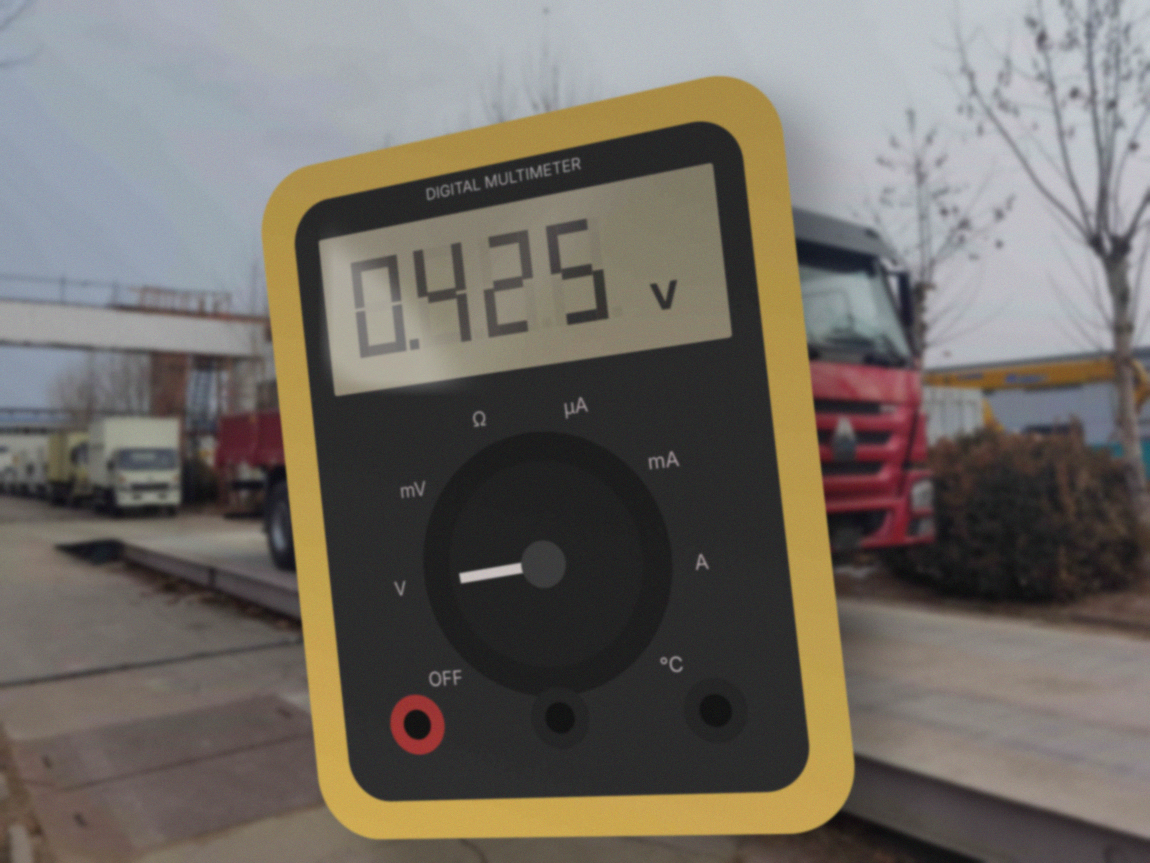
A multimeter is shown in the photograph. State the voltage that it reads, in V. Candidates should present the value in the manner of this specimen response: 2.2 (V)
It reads 0.425 (V)
